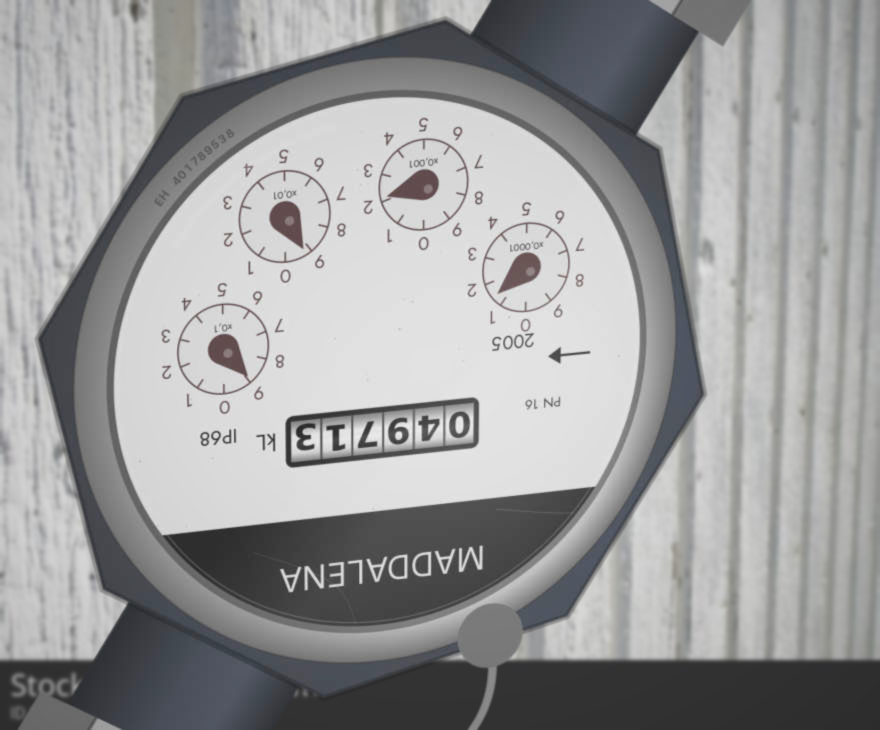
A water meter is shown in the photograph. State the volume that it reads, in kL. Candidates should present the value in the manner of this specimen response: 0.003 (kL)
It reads 49712.8921 (kL)
